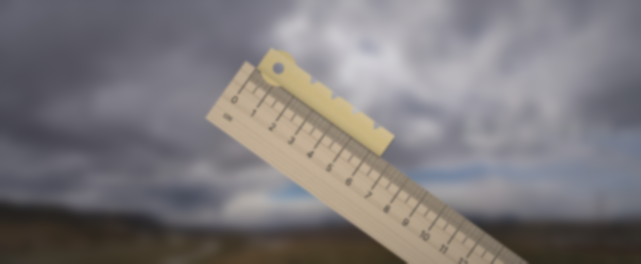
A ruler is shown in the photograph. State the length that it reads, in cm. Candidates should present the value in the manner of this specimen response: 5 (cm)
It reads 6.5 (cm)
